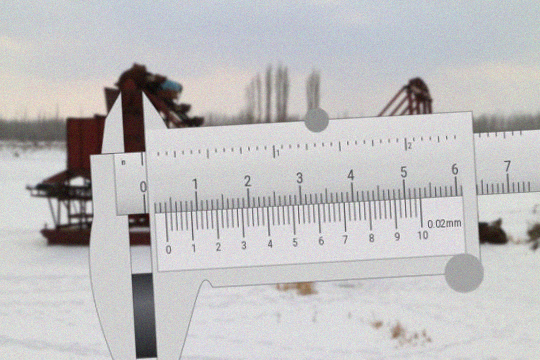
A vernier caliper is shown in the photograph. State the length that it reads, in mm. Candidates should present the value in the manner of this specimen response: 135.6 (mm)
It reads 4.0 (mm)
